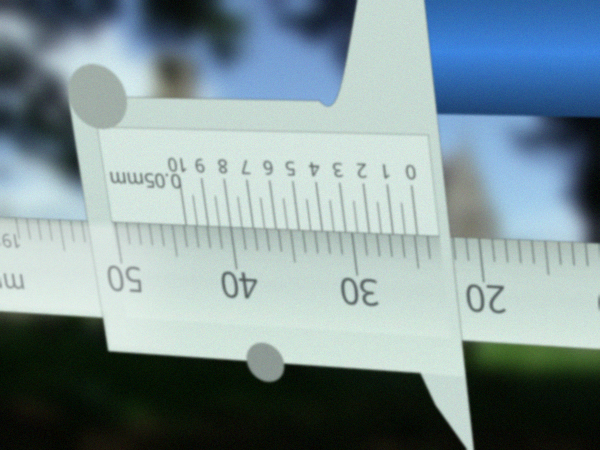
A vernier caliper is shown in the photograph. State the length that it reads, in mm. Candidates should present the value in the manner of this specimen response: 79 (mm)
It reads 24.8 (mm)
